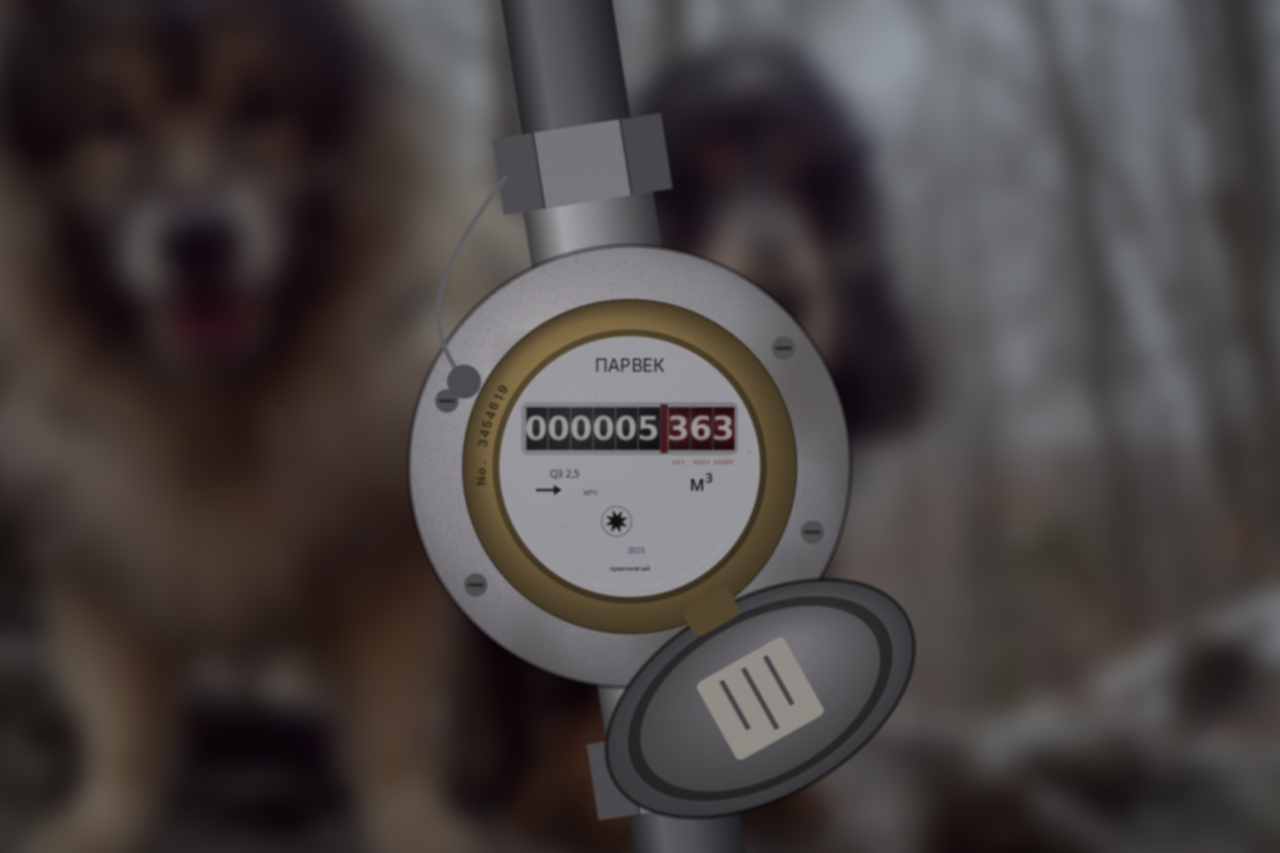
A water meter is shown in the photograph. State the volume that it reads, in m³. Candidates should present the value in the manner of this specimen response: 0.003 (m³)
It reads 5.363 (m³)
